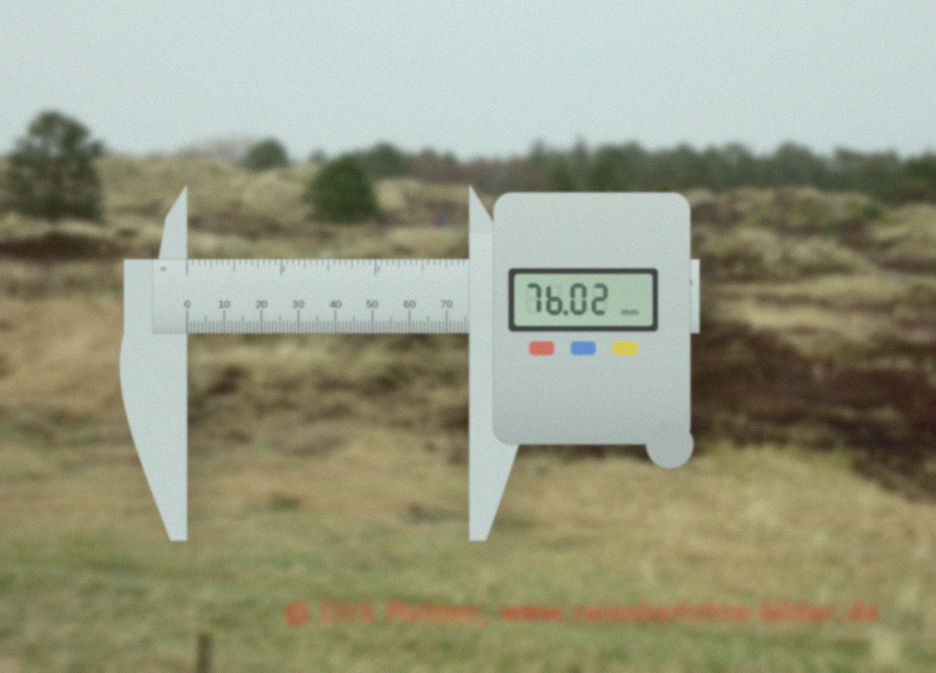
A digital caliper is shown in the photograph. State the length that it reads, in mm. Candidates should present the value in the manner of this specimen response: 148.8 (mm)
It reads 76.02 (mm)
